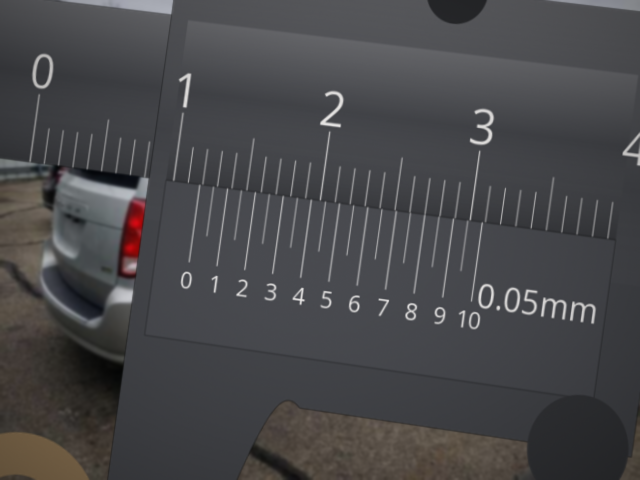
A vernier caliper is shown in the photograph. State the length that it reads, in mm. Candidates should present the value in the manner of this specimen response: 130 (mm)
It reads 11.8 (mm)
